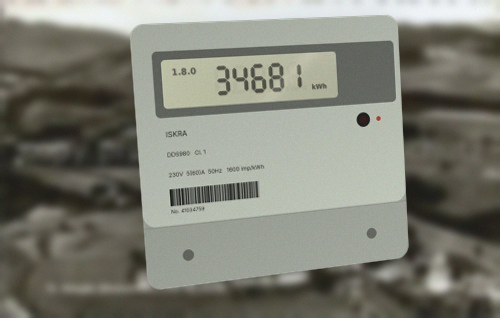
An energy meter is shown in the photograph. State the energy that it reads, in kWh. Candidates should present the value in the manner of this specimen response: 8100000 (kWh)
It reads 34681 (kWh)
